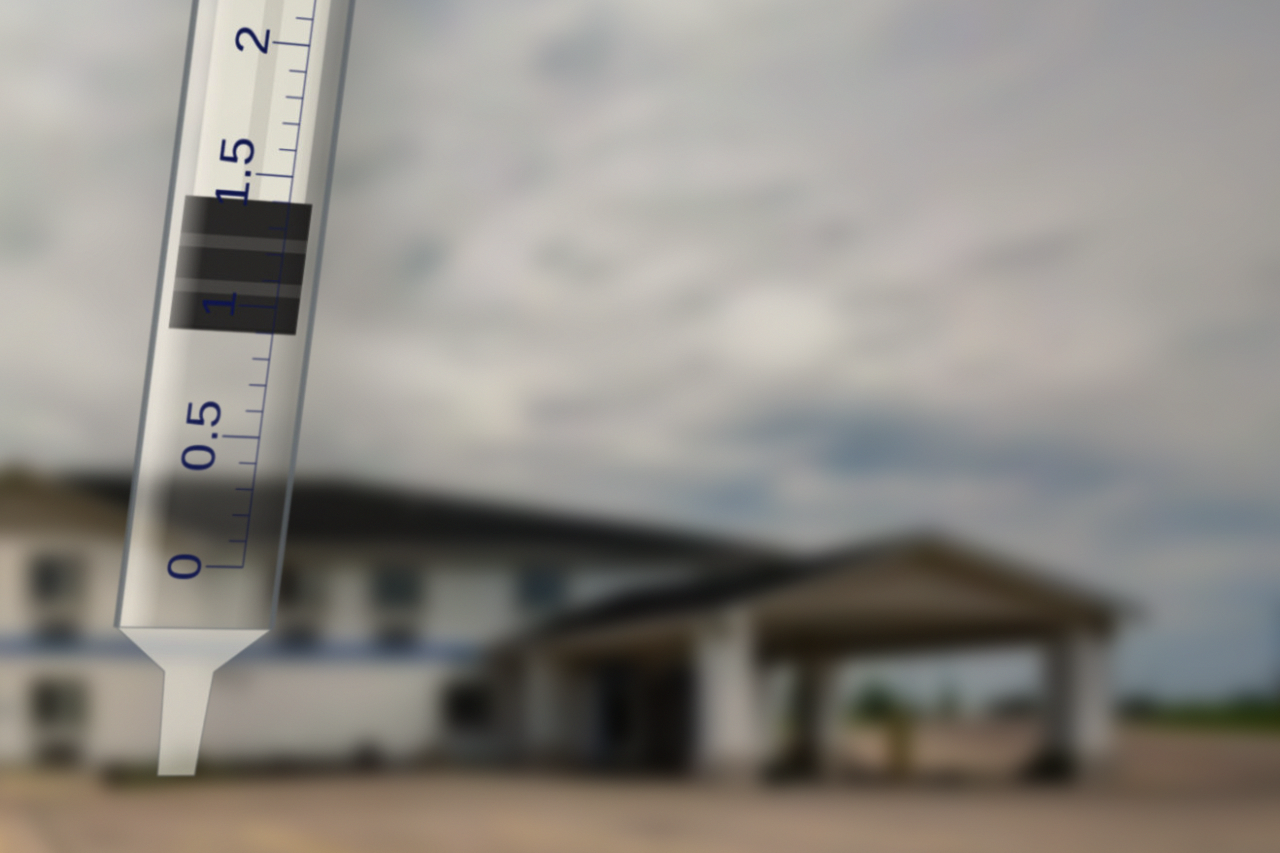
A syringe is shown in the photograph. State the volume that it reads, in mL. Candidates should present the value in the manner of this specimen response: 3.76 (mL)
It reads 0.9 (mL)
